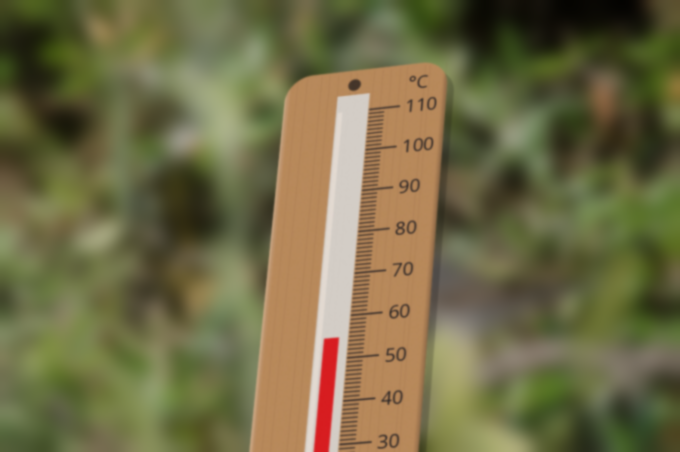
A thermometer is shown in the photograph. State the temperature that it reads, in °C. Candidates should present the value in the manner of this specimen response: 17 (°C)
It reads 55 (°C)
